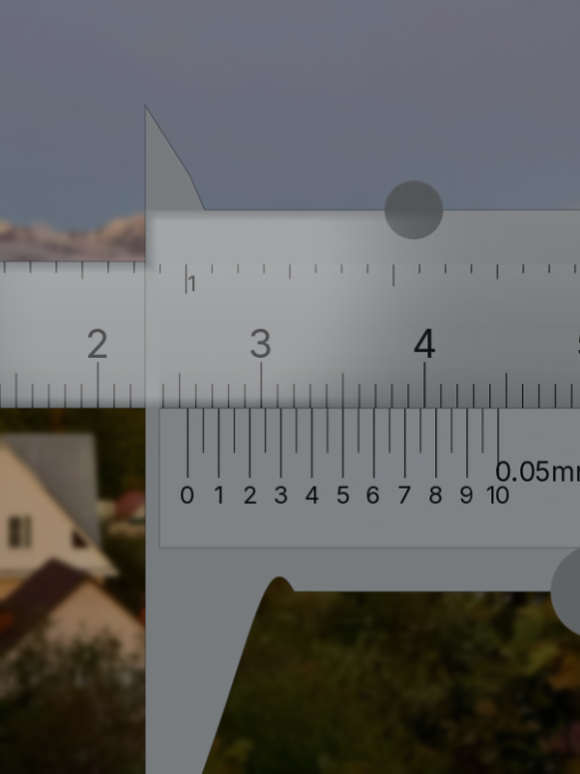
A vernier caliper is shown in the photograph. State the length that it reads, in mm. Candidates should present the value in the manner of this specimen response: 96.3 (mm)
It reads 25.5 (mm)
